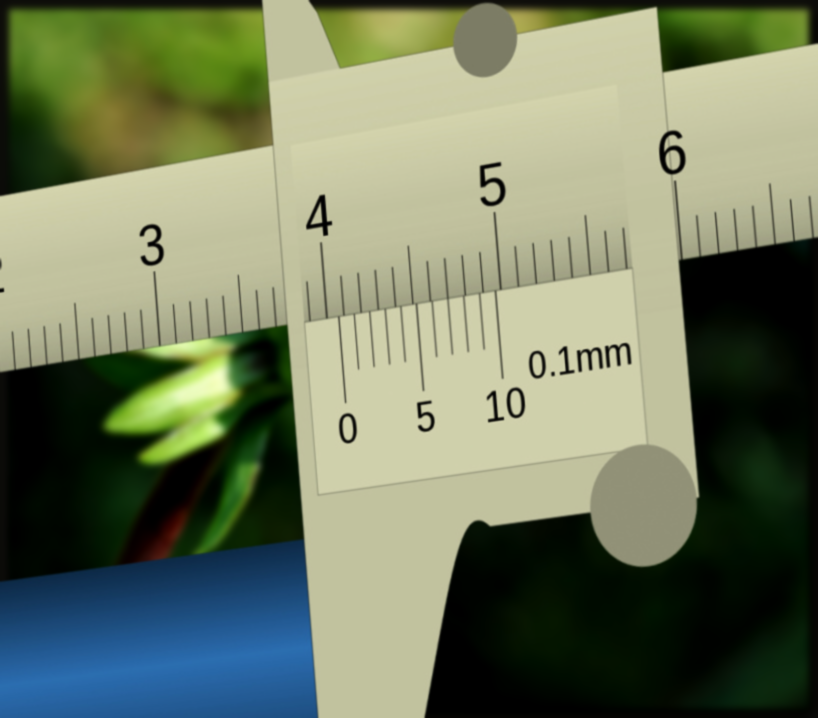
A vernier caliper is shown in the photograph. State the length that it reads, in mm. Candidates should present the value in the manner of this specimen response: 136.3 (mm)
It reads 40.7 (mm)
